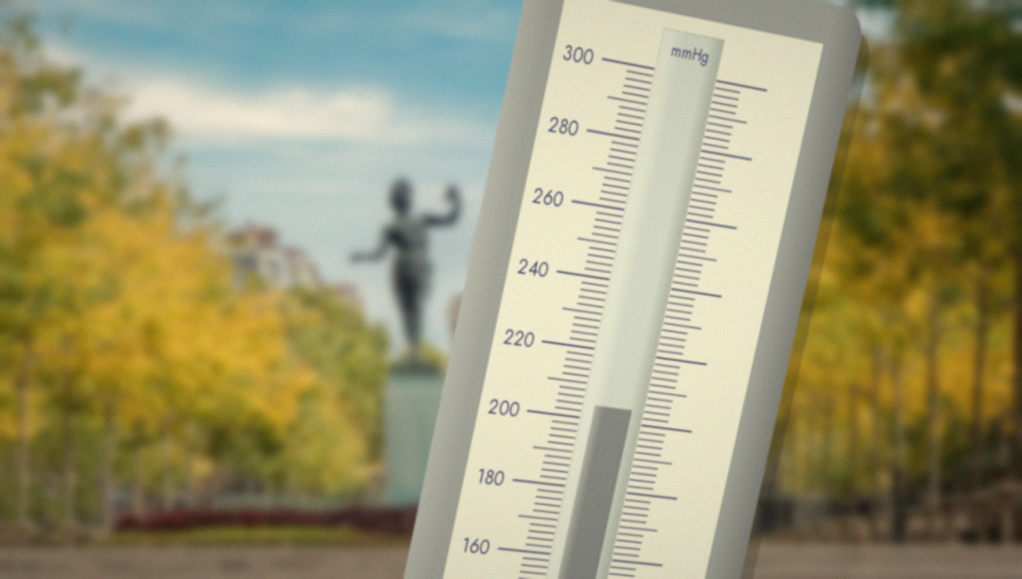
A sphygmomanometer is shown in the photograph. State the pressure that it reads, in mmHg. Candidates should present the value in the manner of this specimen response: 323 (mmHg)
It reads 204 (mmHg)
